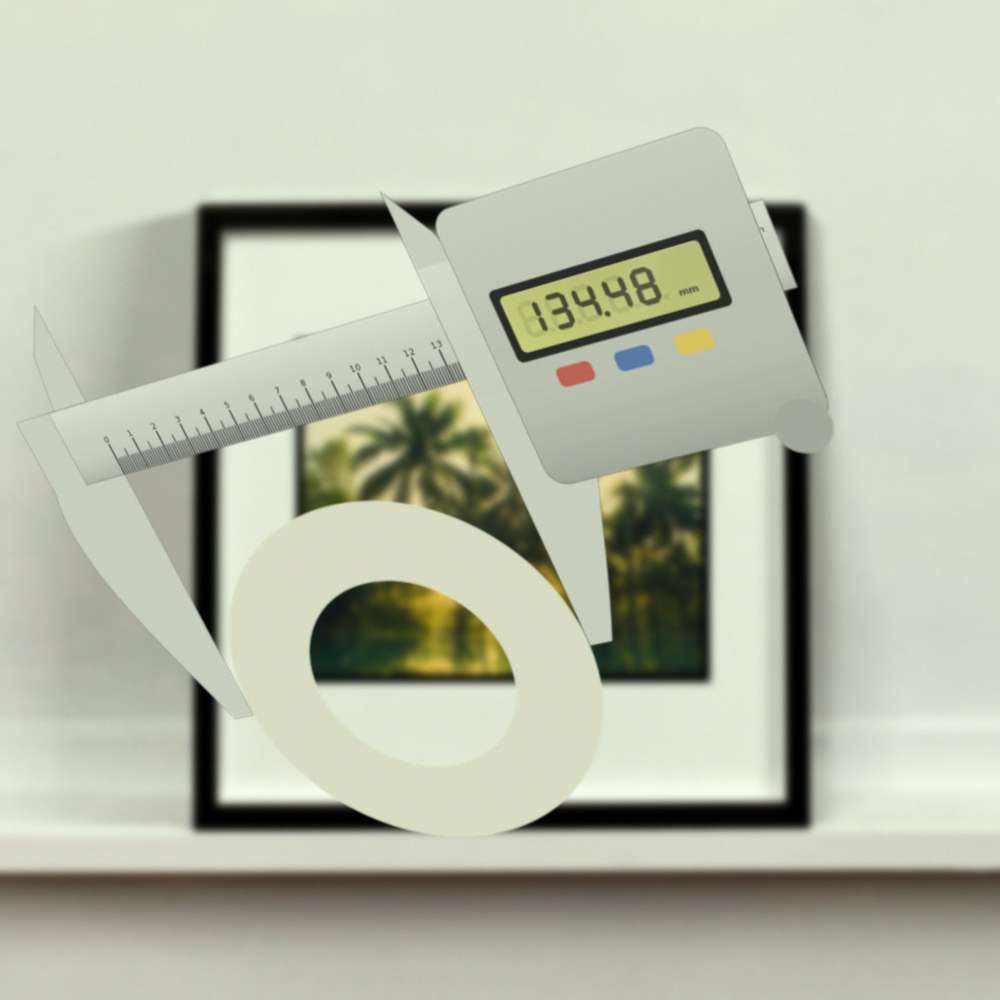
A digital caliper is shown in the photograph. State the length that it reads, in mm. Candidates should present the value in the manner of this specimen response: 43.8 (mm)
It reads 134.48 (mm)
